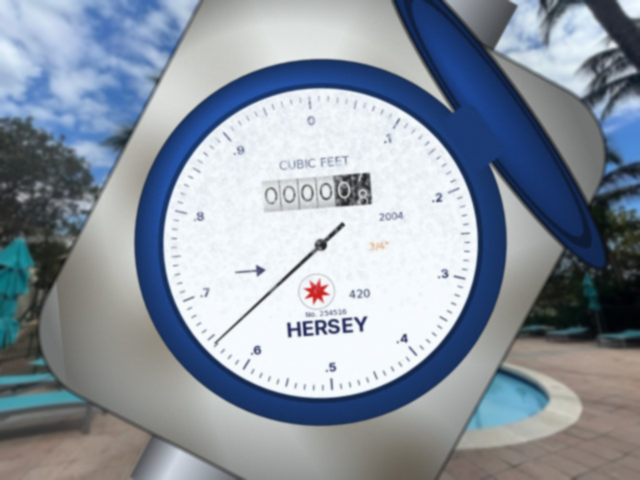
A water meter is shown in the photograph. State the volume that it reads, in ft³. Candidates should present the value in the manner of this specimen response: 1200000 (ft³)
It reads 7.64 (ft³)
